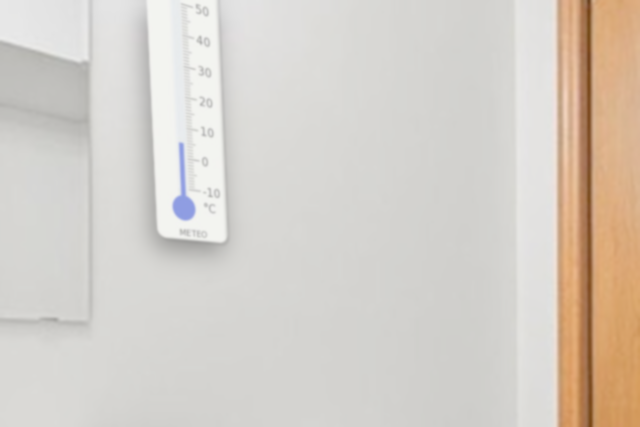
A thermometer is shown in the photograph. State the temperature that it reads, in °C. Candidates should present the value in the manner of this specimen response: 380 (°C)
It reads 5 (°C)
